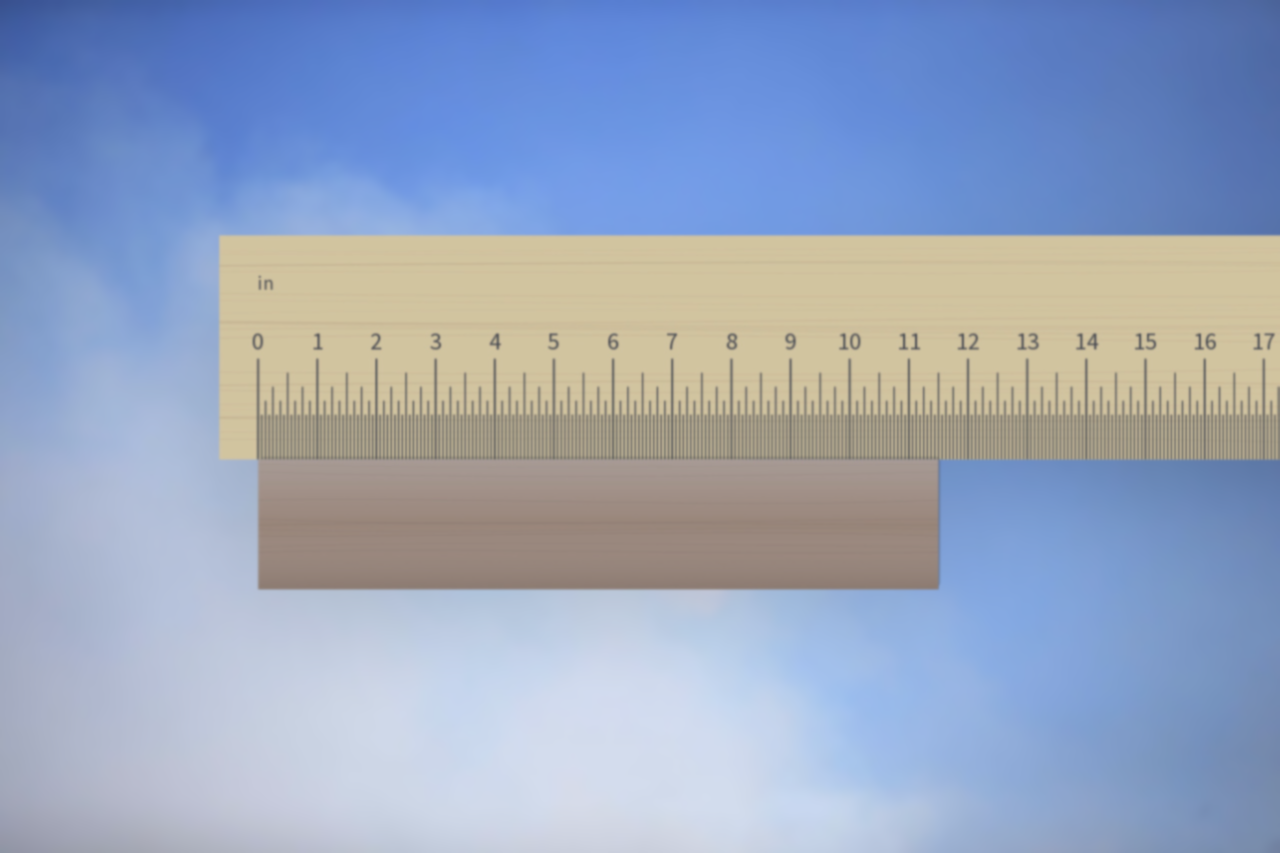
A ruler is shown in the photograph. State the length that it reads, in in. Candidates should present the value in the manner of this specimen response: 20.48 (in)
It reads 11.5 (in)
